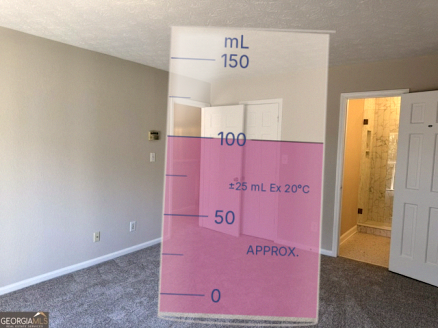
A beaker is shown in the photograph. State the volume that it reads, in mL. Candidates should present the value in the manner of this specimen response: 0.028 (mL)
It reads 100 (mL)
